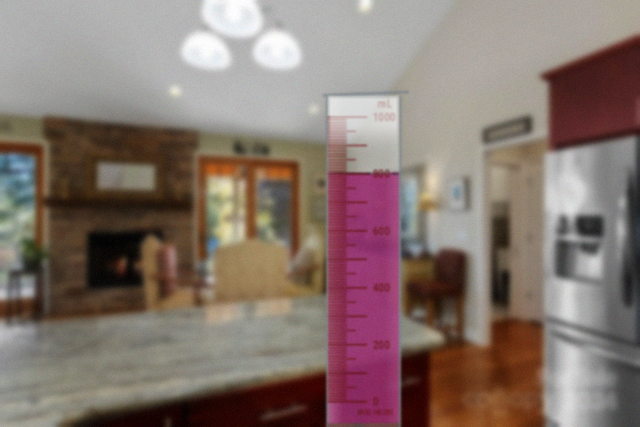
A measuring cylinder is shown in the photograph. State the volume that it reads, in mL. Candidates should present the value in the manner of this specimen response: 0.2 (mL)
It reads 800 (mL)
